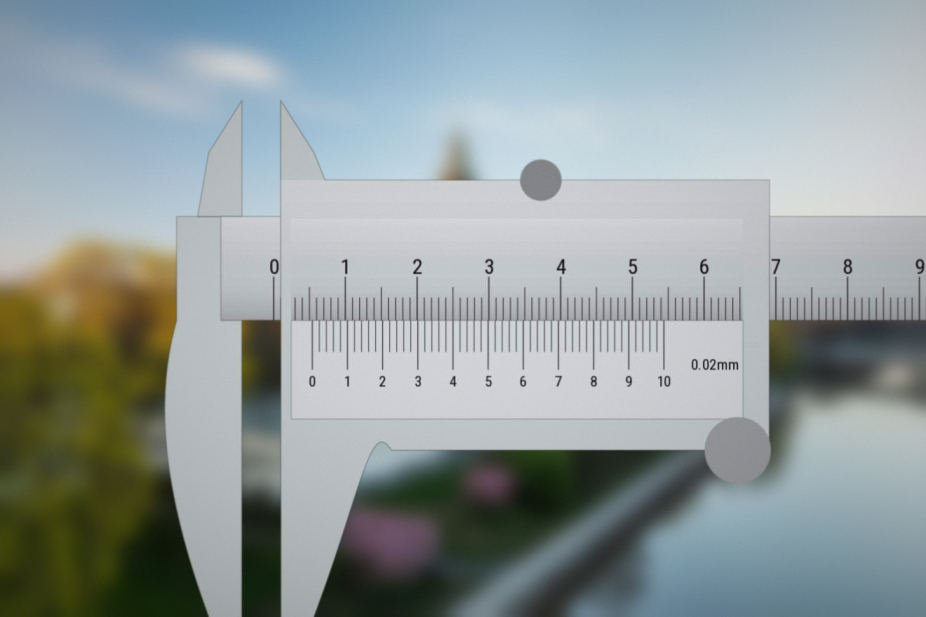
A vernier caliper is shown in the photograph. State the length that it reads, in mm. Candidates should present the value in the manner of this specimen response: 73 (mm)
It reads 5.4 (mm)
